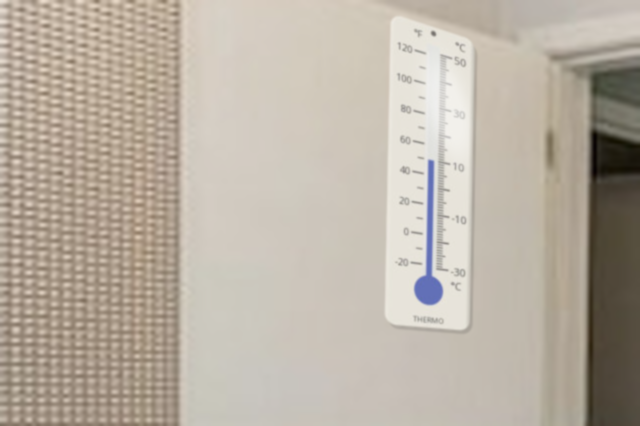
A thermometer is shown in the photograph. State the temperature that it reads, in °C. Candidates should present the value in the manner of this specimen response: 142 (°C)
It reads 10 (°C)
